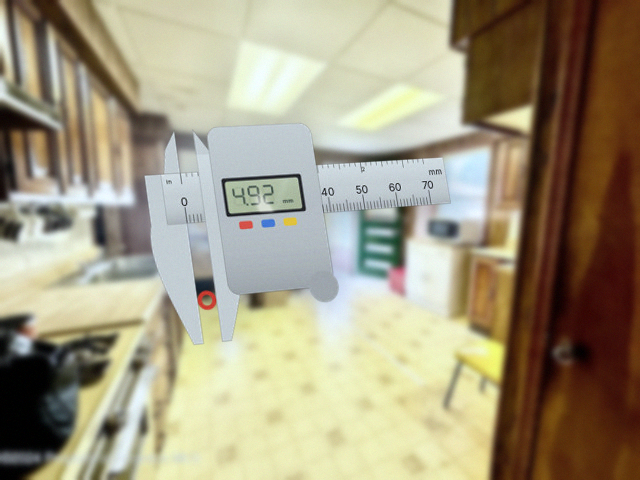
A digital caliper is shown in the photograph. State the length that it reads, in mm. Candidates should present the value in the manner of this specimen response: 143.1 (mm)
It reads 4.92 (mm)
